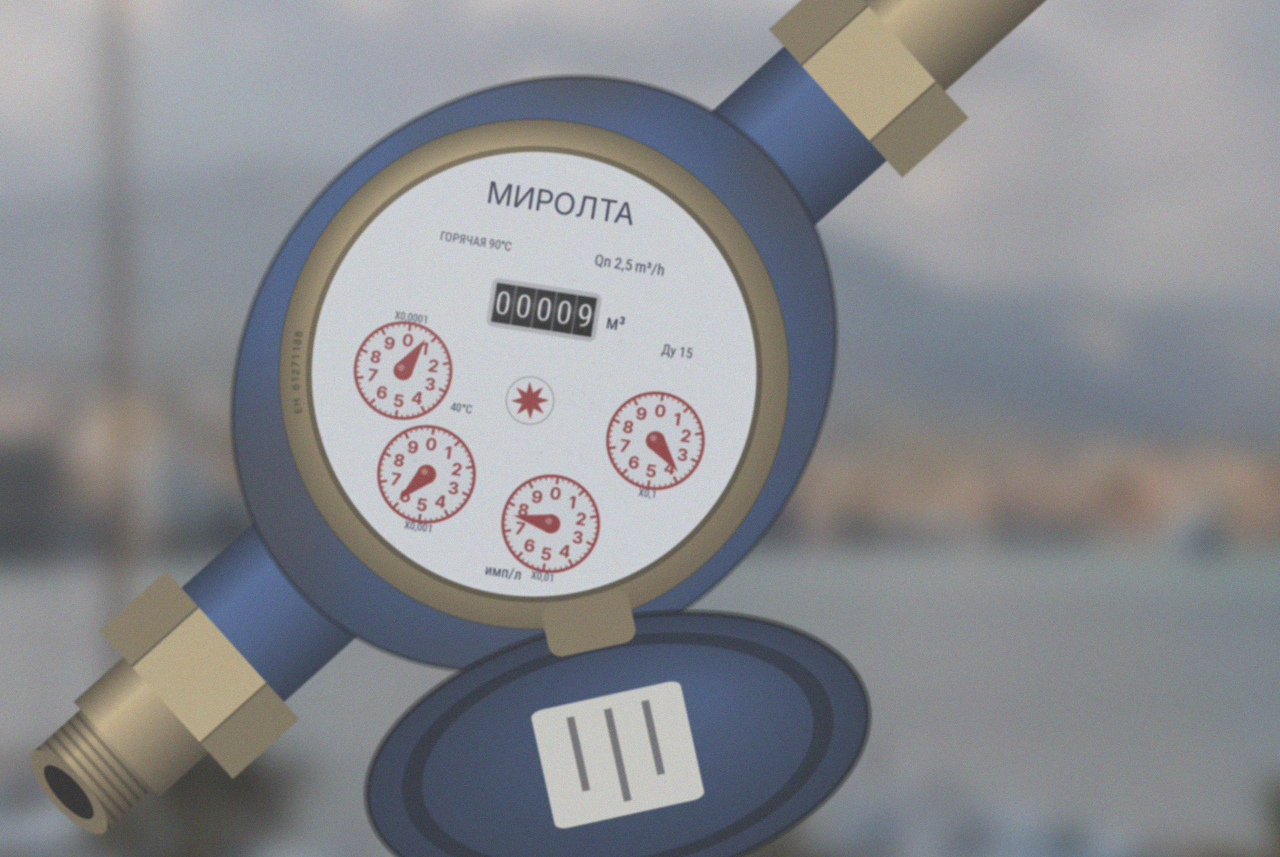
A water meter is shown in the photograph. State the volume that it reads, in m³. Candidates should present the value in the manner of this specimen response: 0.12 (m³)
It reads 9.3760 (m³)
